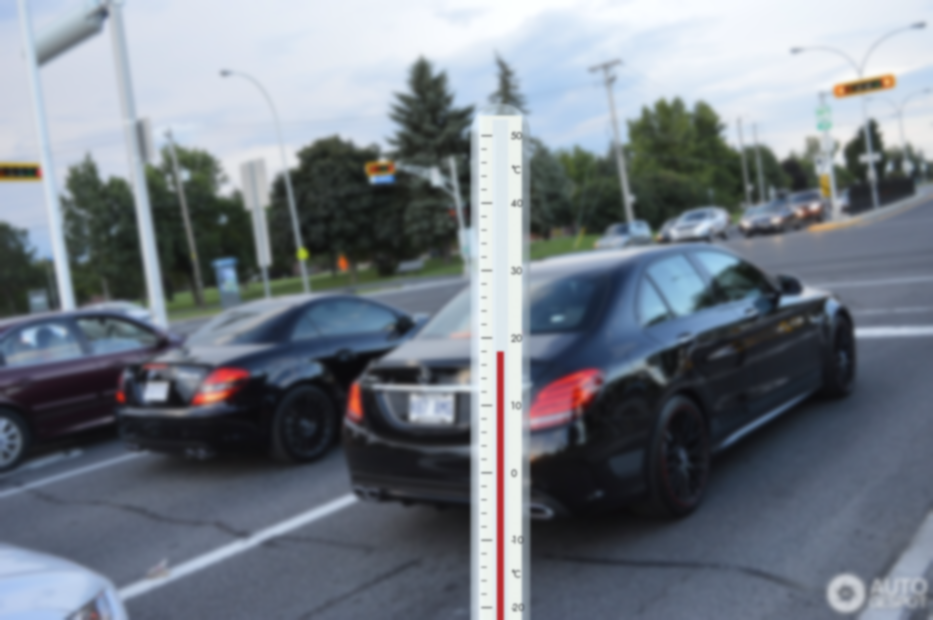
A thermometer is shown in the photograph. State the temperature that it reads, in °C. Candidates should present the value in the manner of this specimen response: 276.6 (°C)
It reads 18 (°C)
